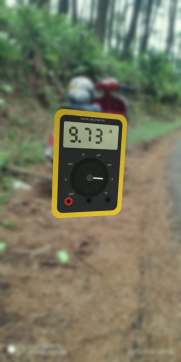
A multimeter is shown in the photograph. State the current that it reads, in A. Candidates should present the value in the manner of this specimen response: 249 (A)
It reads 9.73 (A)
